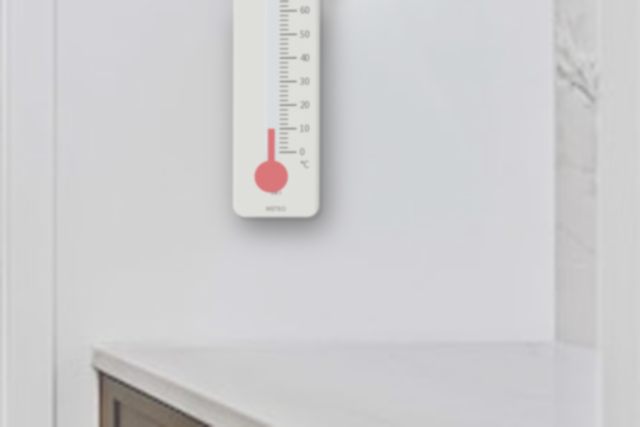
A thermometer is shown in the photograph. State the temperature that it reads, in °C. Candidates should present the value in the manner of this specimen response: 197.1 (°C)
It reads 10 (°C)
